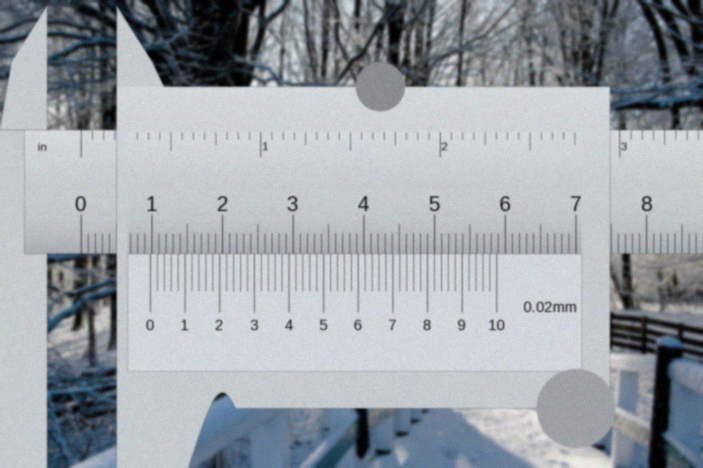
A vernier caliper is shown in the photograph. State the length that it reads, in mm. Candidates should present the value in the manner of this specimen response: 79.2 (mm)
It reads 9.8 (mm)
